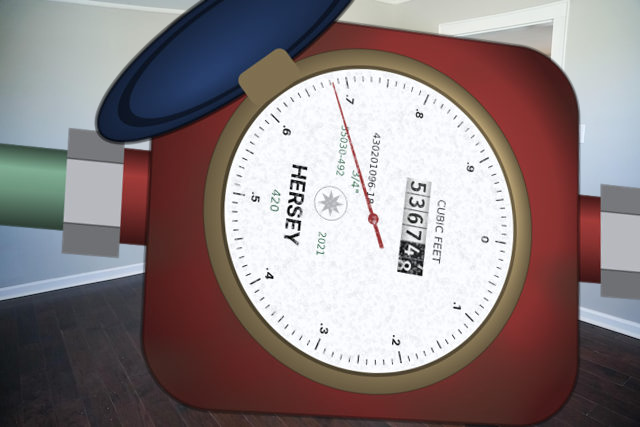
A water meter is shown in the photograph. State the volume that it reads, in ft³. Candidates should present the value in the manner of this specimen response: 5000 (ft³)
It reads 536747.68 (ft³)
